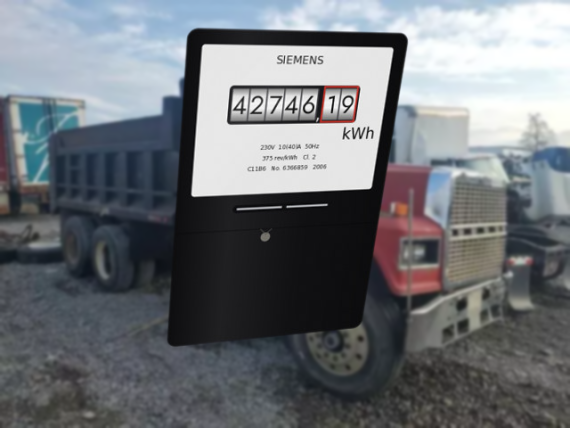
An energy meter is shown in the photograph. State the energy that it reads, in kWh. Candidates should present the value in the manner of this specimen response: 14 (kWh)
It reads 42746.19 (kWh)
